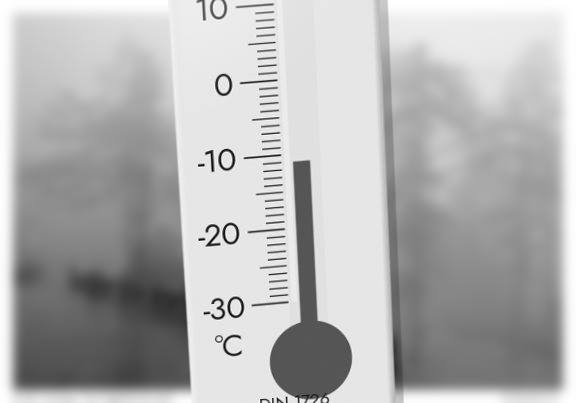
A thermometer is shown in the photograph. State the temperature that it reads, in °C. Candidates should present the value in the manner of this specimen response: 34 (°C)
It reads -11 (°C)
